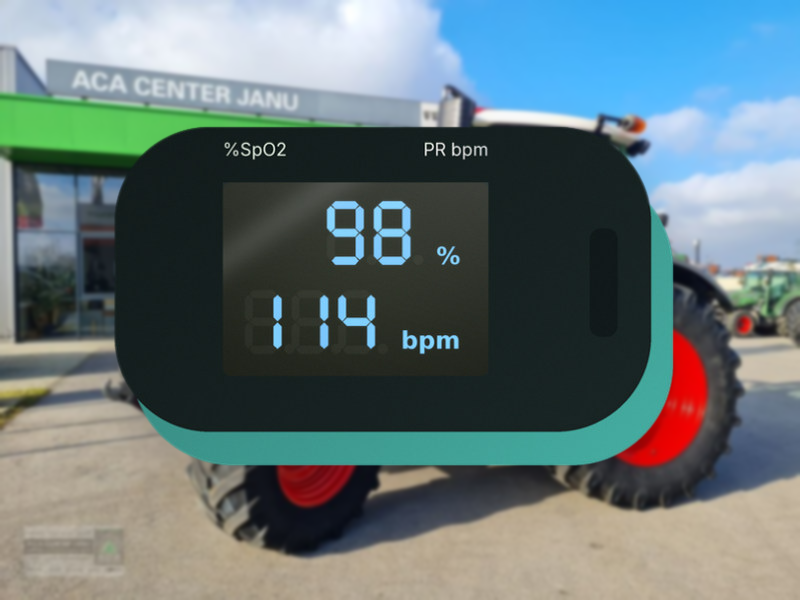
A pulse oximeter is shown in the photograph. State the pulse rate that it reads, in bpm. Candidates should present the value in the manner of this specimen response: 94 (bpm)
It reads 114 (bpm)
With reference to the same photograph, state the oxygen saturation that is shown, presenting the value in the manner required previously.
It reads 98 (%)
